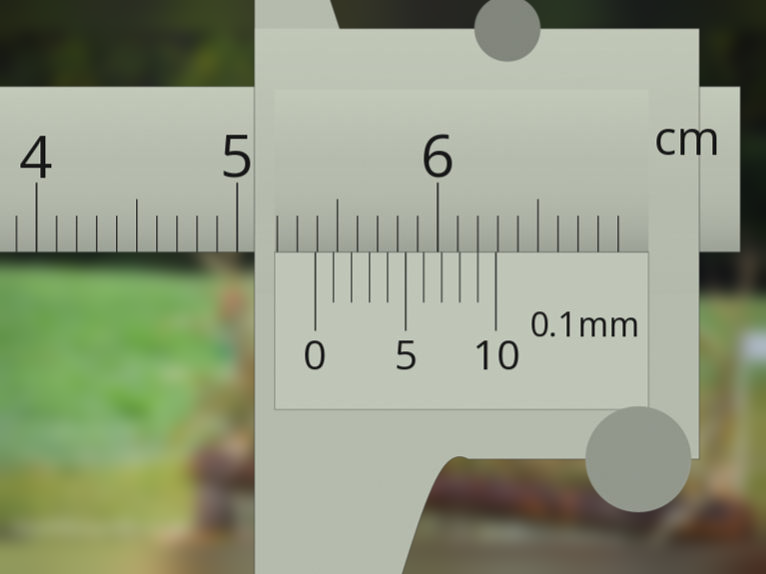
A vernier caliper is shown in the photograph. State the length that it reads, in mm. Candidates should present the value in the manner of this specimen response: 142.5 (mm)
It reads 53.9 (mm)
